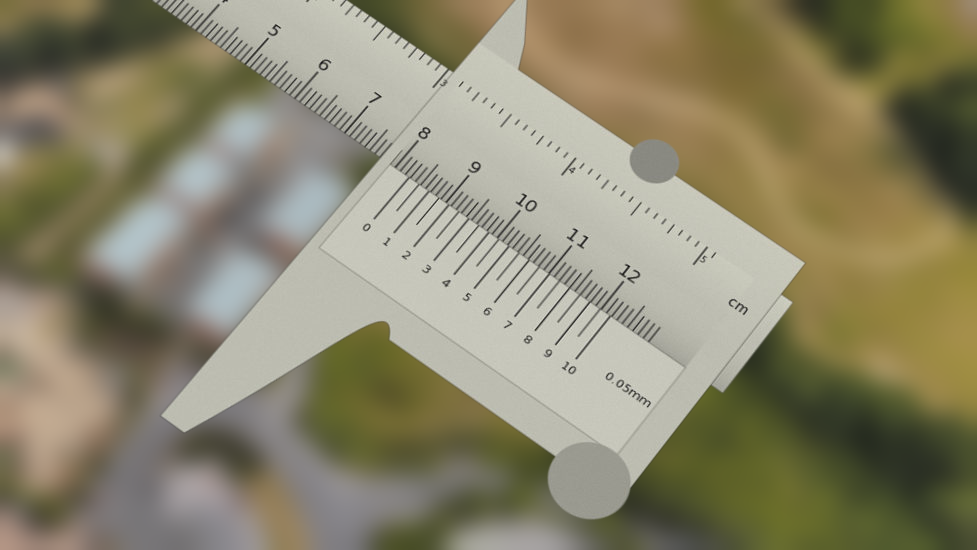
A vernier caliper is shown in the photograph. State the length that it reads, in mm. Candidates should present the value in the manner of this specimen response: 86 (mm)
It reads 82.8 (mm)
